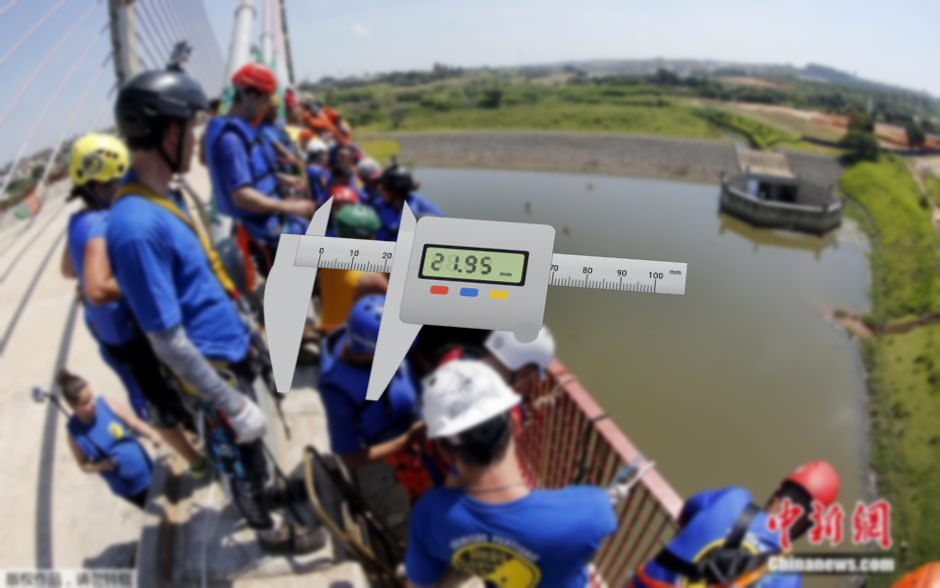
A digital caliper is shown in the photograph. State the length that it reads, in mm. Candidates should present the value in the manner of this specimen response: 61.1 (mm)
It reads 21.95 (mm)
